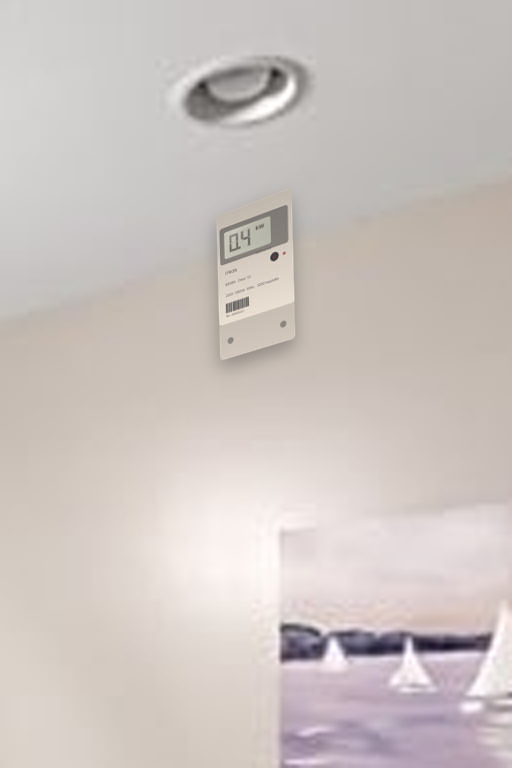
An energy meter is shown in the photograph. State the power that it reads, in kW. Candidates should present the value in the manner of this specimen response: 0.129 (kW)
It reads 0.4 (kW)
